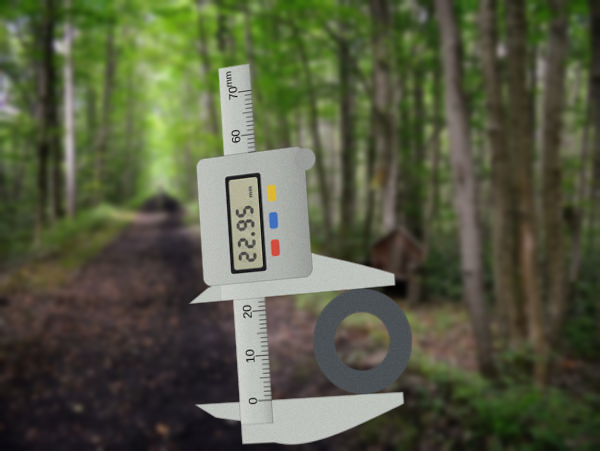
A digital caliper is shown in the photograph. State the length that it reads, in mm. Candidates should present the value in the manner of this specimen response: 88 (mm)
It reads 22.95 (mm)
